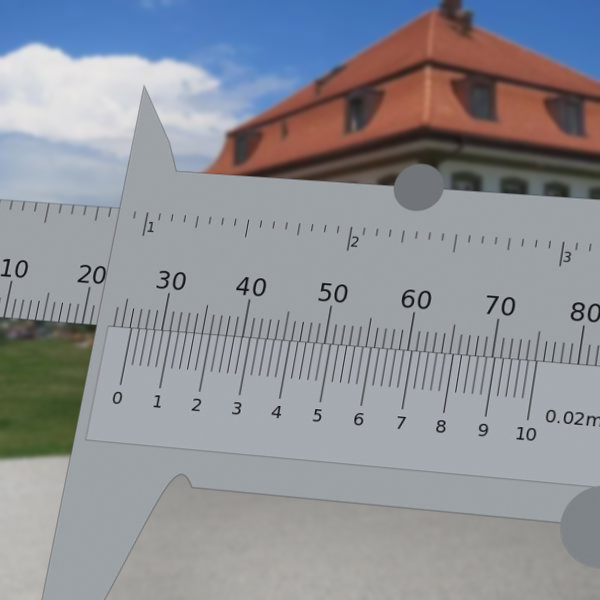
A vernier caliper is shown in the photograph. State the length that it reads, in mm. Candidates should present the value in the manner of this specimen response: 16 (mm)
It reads 26.2 (mm)
